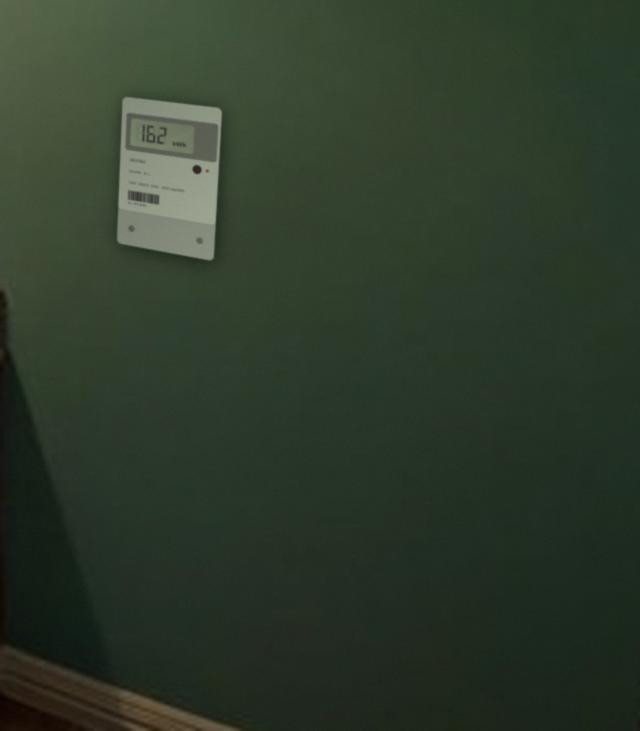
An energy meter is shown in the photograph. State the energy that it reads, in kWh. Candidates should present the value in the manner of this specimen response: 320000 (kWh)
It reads 162 (kWh)
